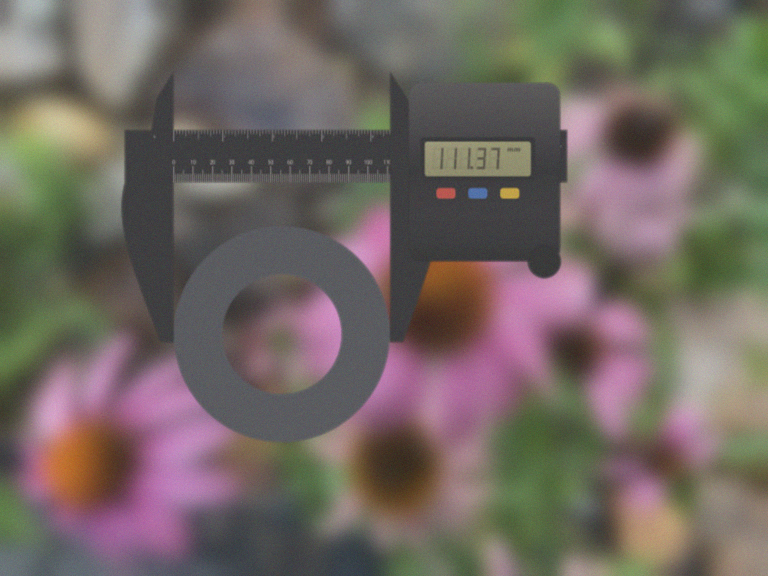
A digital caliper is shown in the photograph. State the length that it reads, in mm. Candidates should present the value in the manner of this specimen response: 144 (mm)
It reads 111.37 (mm)
